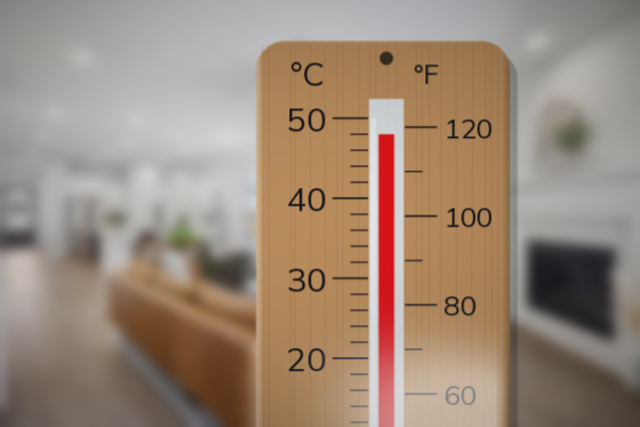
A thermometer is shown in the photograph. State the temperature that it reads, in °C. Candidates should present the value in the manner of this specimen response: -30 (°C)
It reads 48 (°C)
